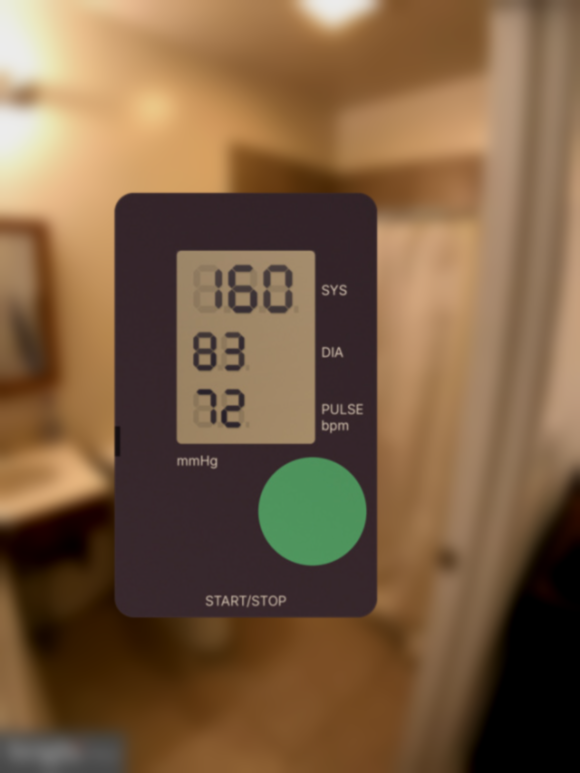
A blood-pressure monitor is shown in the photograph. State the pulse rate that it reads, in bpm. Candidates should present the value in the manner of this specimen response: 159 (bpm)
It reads 72 (bpm)
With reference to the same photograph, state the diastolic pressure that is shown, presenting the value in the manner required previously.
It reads 83 (mmHg)
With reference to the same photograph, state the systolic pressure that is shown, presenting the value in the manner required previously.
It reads 160 (mmHg)
